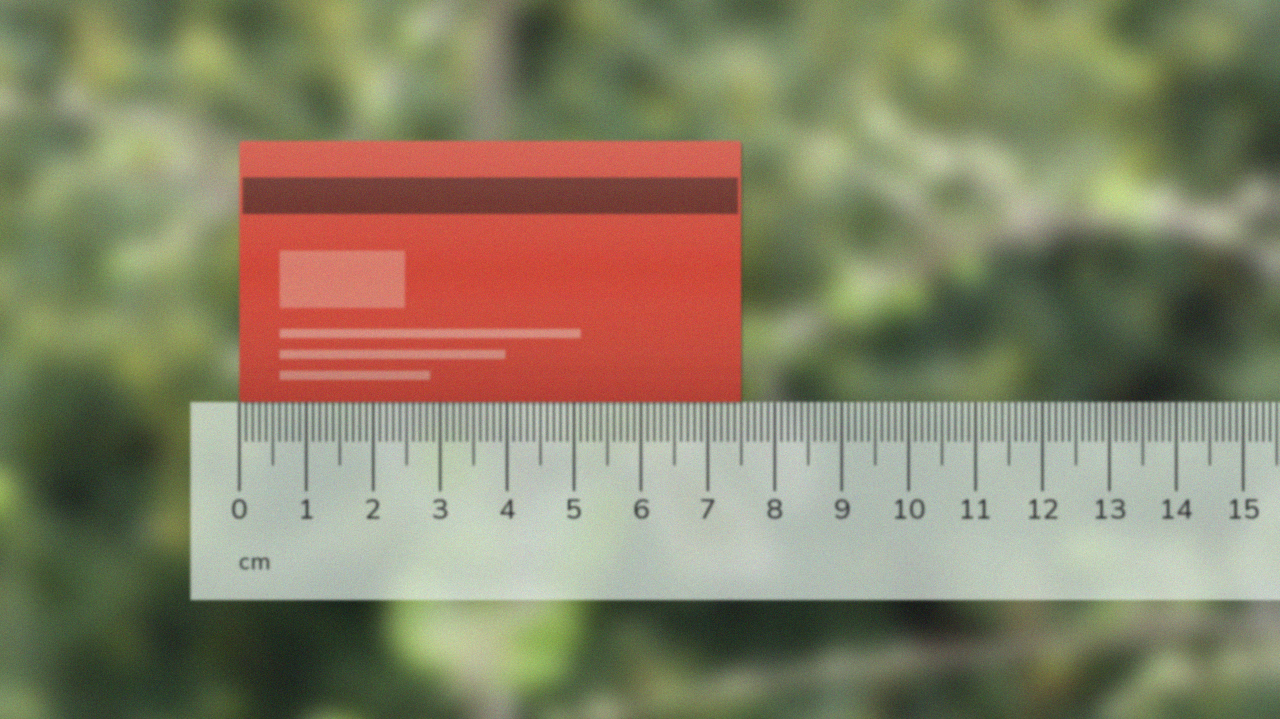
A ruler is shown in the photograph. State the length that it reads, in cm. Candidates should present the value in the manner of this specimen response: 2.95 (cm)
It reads 7.5 (cm)
